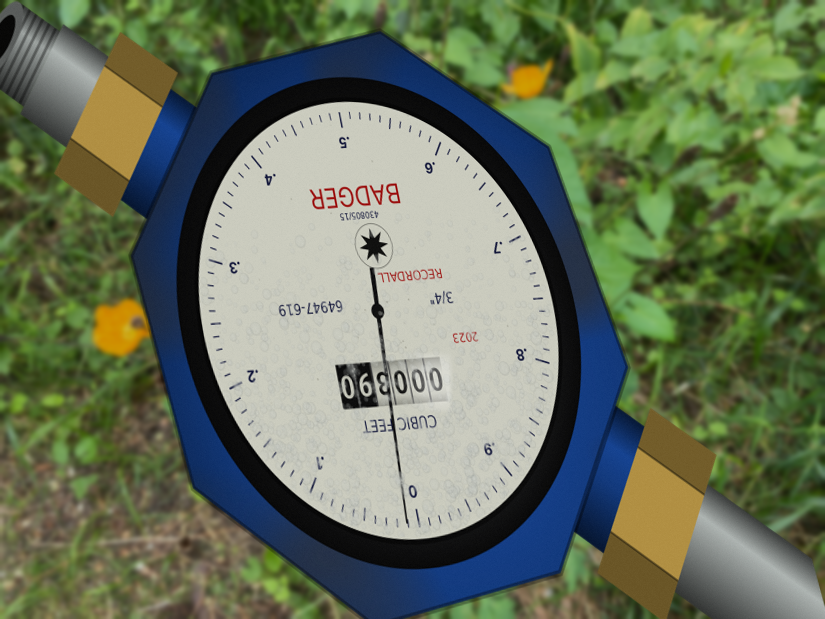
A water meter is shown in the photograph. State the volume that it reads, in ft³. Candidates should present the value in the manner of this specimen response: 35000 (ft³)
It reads 390.01 (ft³)
